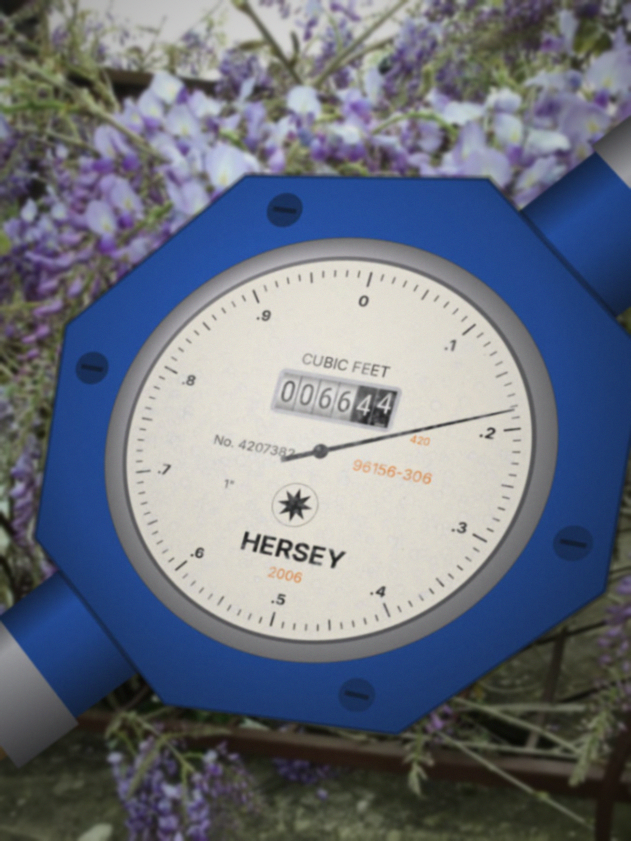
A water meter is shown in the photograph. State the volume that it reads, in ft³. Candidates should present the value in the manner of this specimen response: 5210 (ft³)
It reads 6644.18 (ft³)
